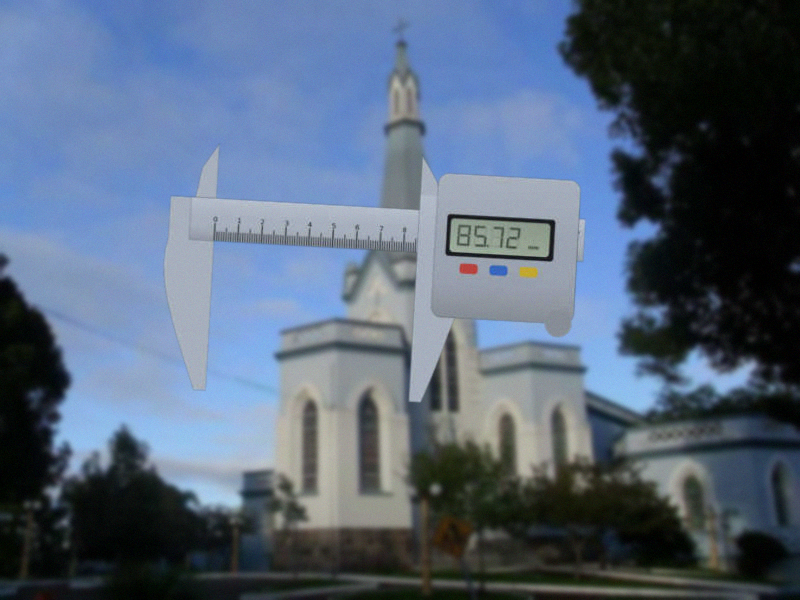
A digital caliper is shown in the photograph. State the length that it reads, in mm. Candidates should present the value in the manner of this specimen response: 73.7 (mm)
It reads 85.72 (mm)
